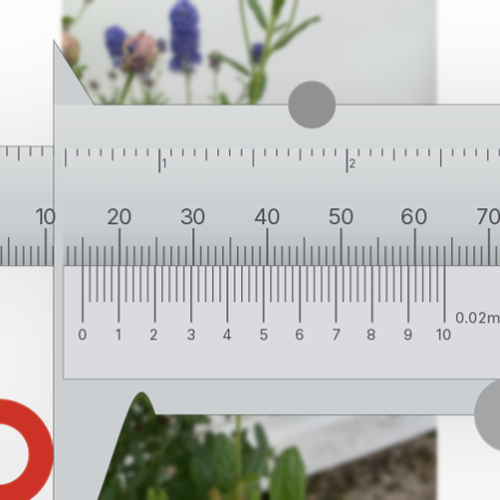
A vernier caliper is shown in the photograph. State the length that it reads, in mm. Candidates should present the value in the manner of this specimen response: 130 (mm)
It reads 15.0 (mm)
